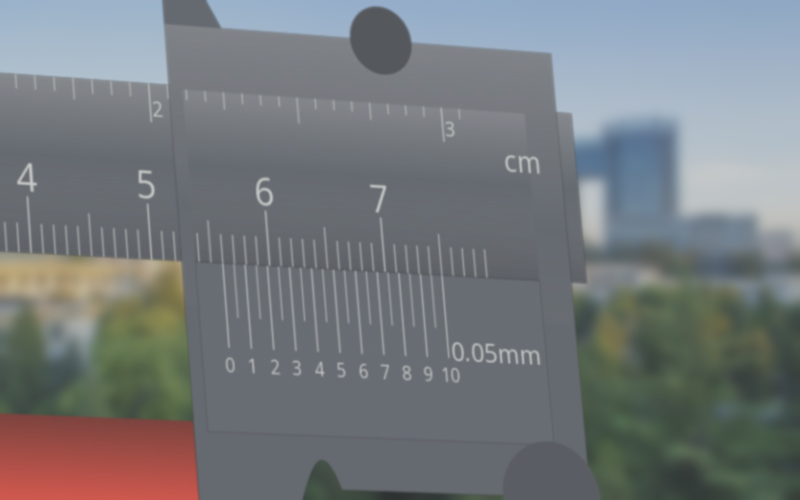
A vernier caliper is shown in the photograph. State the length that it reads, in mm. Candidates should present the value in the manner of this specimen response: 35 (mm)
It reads 56.0 (mm)
